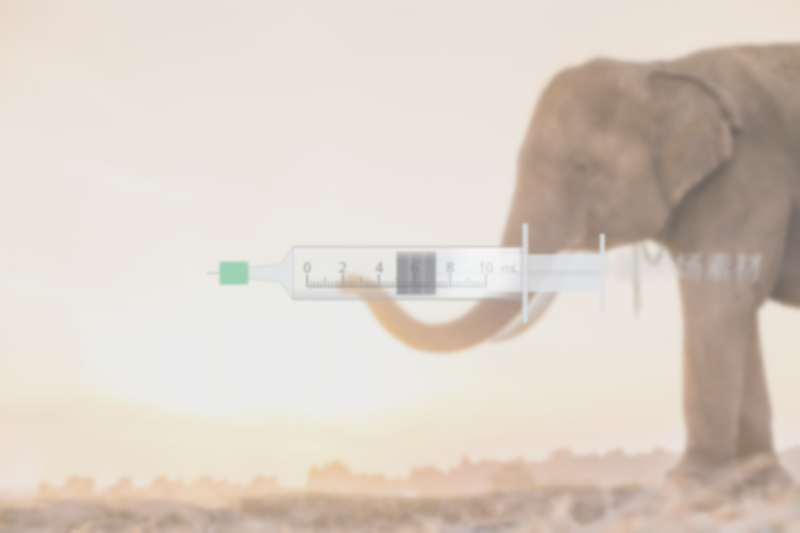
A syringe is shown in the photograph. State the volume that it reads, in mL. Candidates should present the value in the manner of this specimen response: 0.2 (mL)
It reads 5 (mL)
